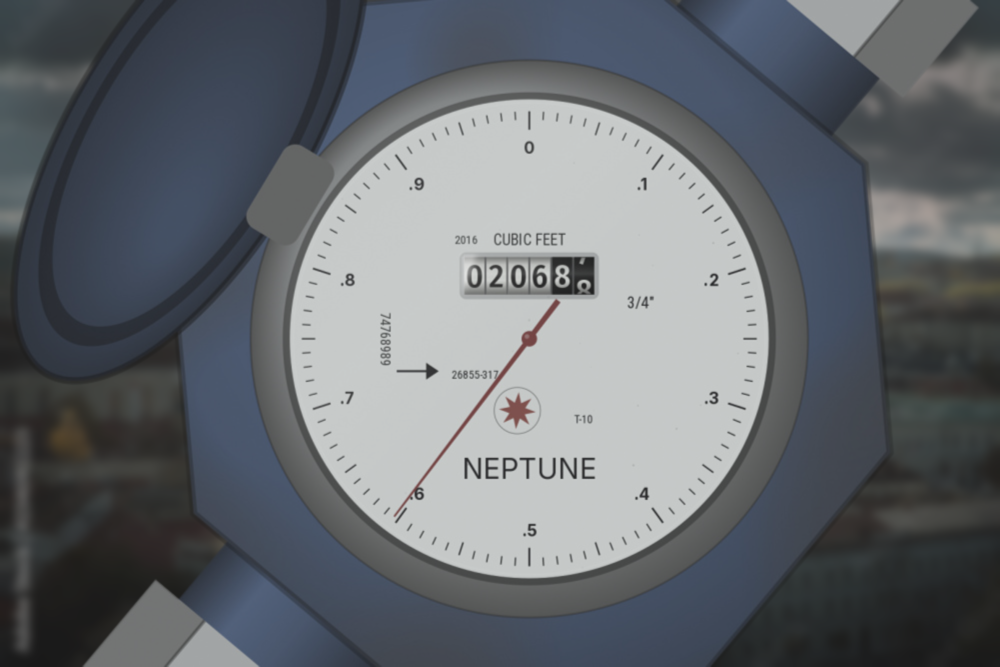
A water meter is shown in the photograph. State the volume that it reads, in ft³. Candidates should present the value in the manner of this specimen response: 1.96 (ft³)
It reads 20687.60 (ft³)
